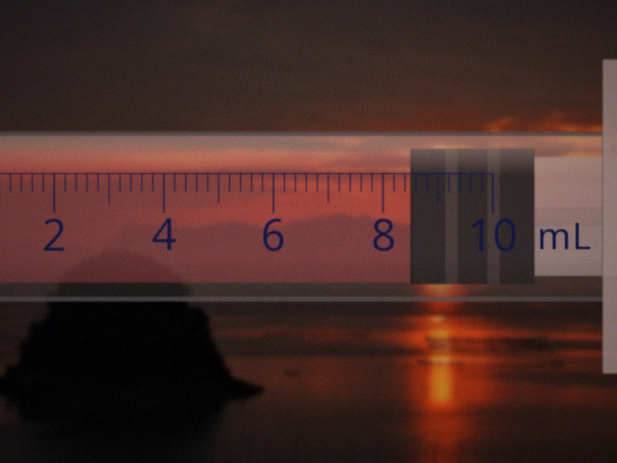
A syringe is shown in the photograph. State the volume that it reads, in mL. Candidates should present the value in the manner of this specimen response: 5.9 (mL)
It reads 8.5 (mL)
